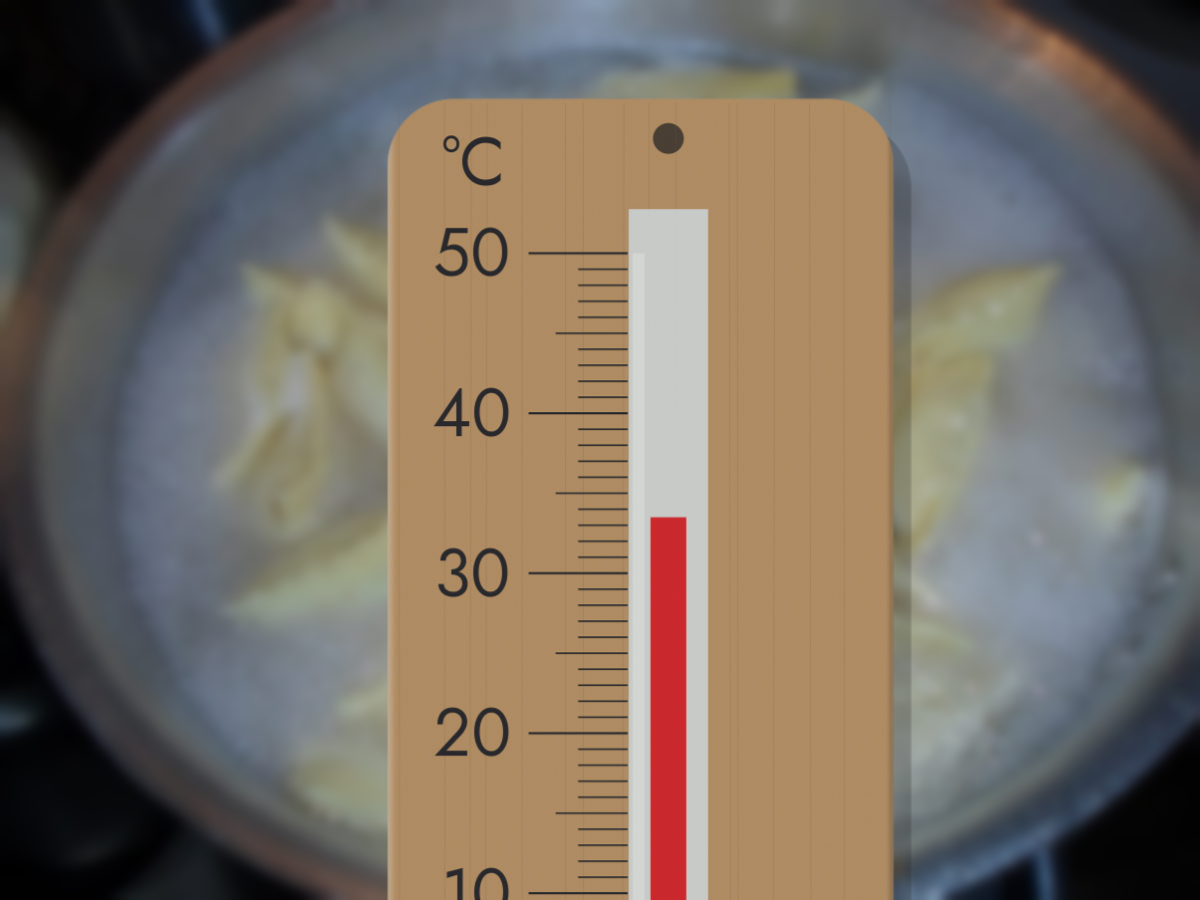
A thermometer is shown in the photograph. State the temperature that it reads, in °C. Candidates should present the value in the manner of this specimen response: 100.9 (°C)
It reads 33.5 (°C)
